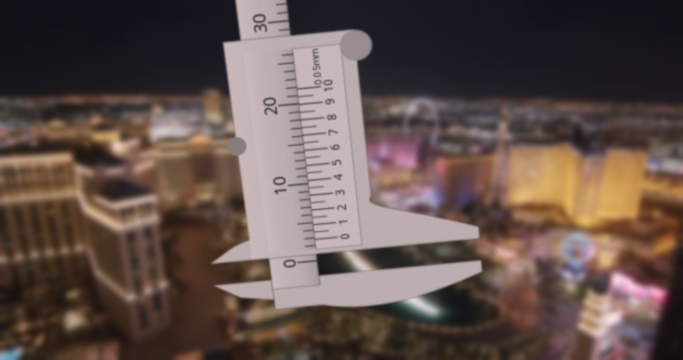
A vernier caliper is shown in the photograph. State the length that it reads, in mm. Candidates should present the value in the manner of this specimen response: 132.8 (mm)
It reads 2.8 (mm)
